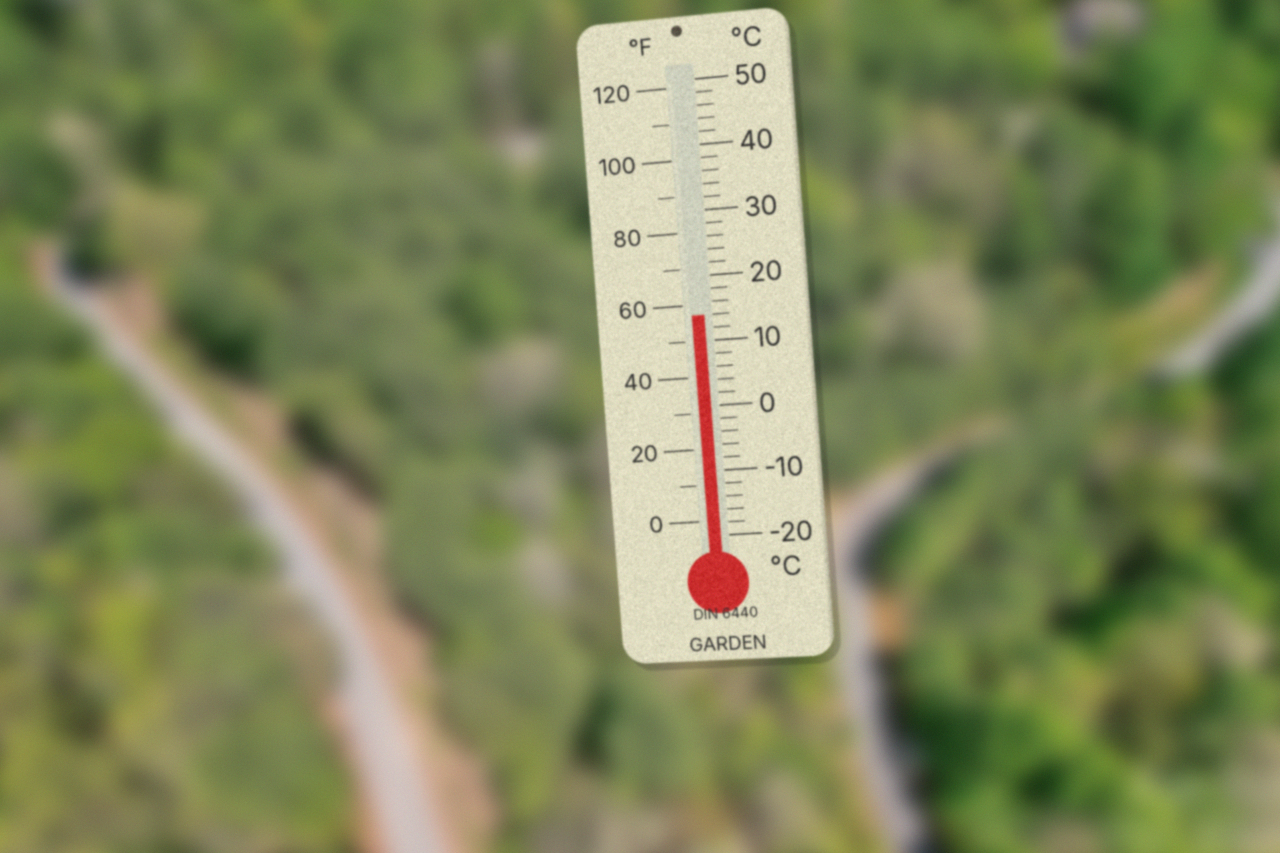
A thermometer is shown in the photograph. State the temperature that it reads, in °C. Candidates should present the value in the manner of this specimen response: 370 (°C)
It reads 14 (°C)
